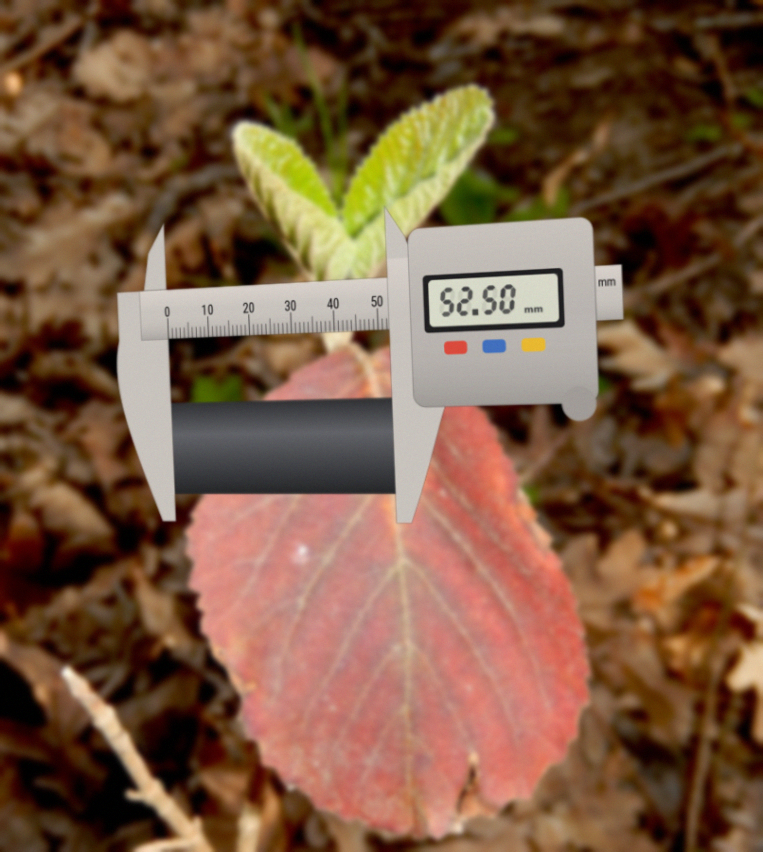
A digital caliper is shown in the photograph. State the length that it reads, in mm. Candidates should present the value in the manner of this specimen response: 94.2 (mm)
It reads 52.50 (mm)
